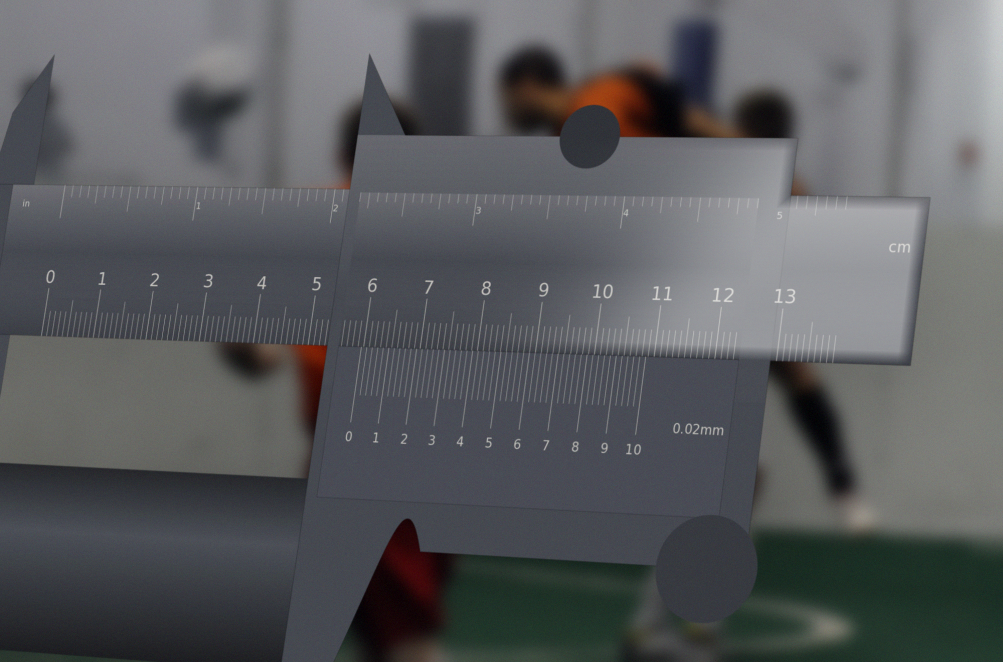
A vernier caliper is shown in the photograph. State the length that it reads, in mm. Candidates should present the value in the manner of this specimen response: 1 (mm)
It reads 59.6 (mm)
